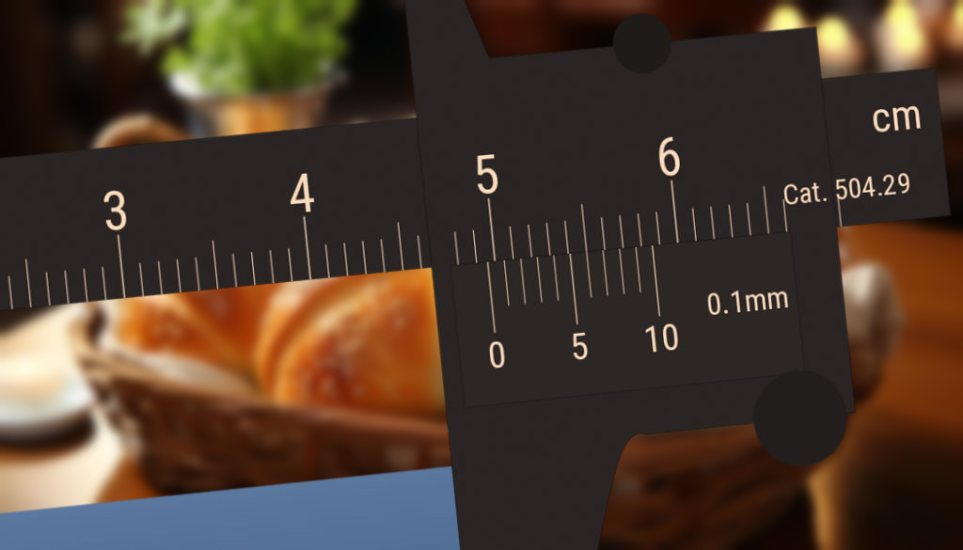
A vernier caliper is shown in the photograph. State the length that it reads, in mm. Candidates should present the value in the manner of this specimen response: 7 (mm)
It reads 49.6 (mm)
